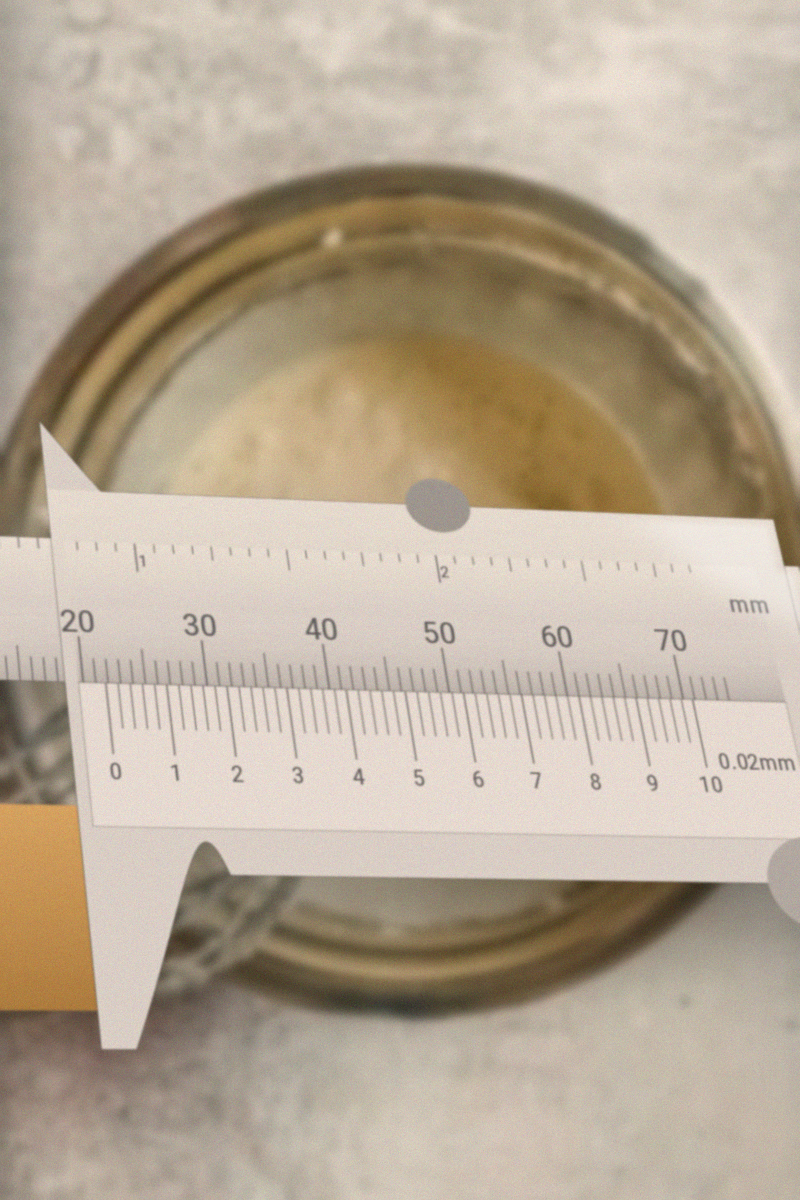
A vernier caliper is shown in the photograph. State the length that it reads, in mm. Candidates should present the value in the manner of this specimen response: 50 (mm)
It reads 21.8 (mm)
